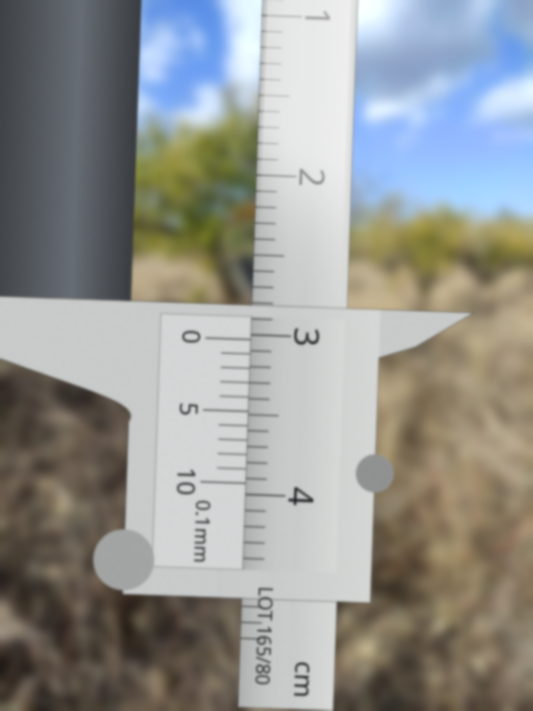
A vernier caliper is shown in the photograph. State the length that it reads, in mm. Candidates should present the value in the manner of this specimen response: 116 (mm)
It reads 30.3 (mm)
